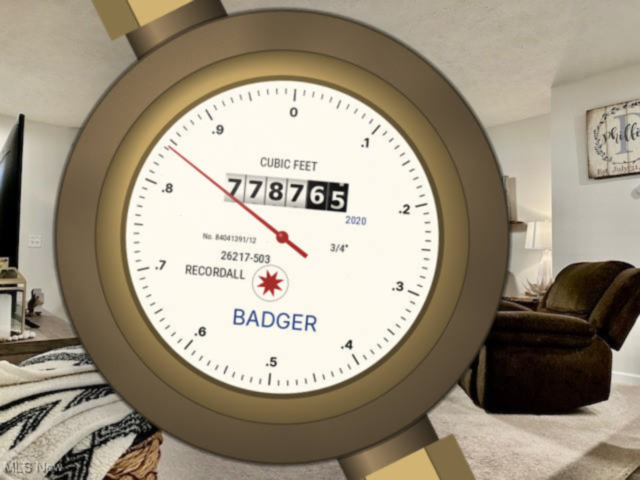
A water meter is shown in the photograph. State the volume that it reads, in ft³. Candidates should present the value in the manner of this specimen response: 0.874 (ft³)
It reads 778764.84 (ft³)
